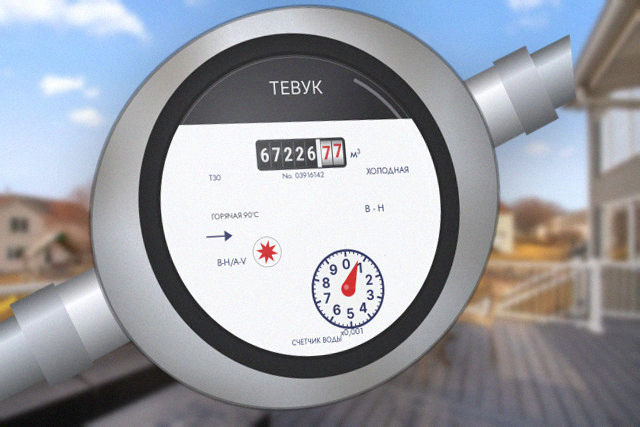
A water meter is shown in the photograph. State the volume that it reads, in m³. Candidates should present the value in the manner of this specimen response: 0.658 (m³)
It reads 67226.770 (m³)
